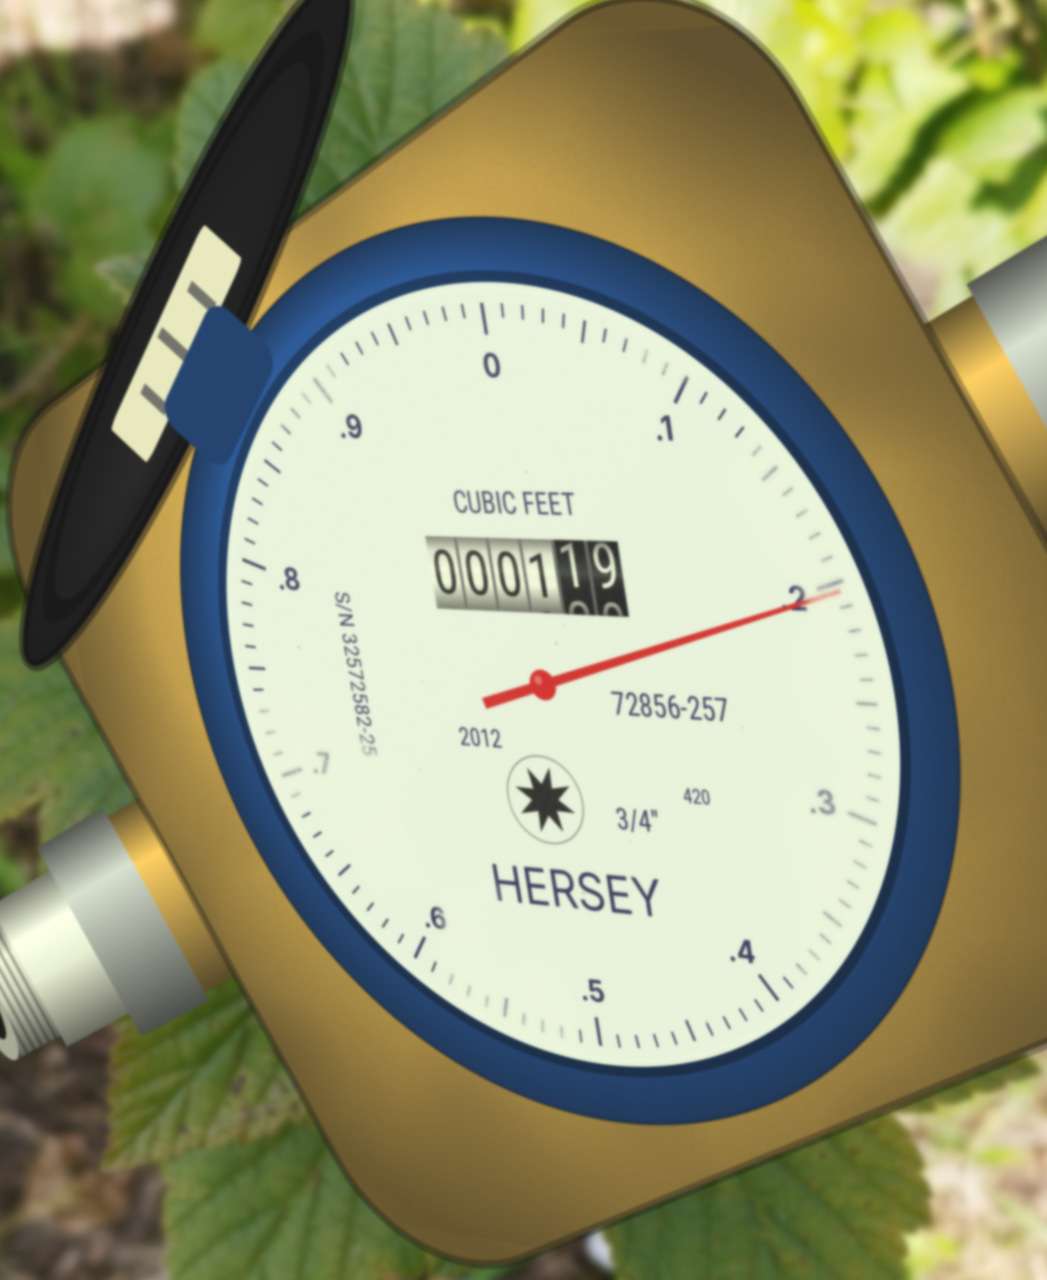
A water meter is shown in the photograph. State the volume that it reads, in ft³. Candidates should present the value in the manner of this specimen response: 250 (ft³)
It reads 119.20 (ft³)
